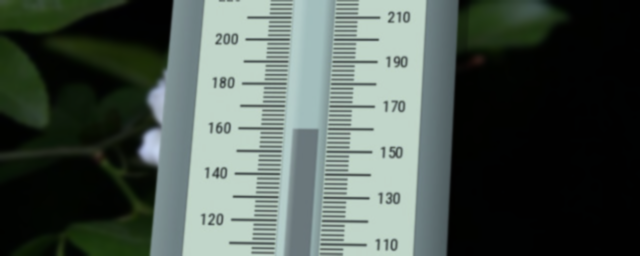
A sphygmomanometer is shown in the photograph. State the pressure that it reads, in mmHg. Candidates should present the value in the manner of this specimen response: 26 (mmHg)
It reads 160 (mmHg)
